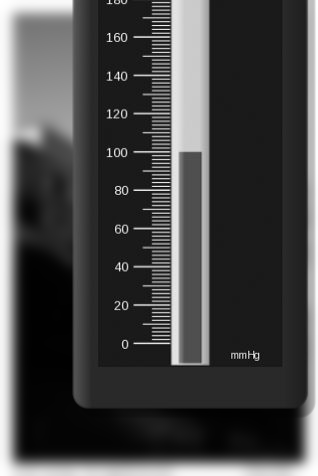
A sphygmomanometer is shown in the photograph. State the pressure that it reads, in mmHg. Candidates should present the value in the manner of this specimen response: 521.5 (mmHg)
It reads 100 (mmHg)
